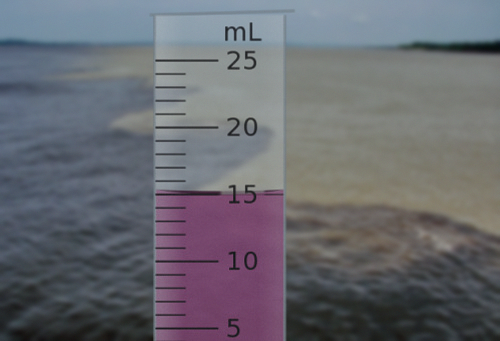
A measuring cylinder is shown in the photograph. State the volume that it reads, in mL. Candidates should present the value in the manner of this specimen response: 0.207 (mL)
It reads 15 (mL)
